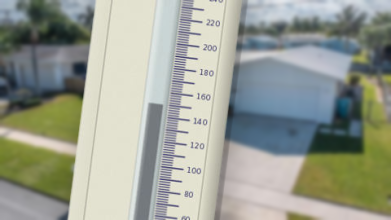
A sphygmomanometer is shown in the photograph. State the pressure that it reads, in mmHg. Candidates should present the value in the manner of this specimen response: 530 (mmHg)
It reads 150 (mmHg)
